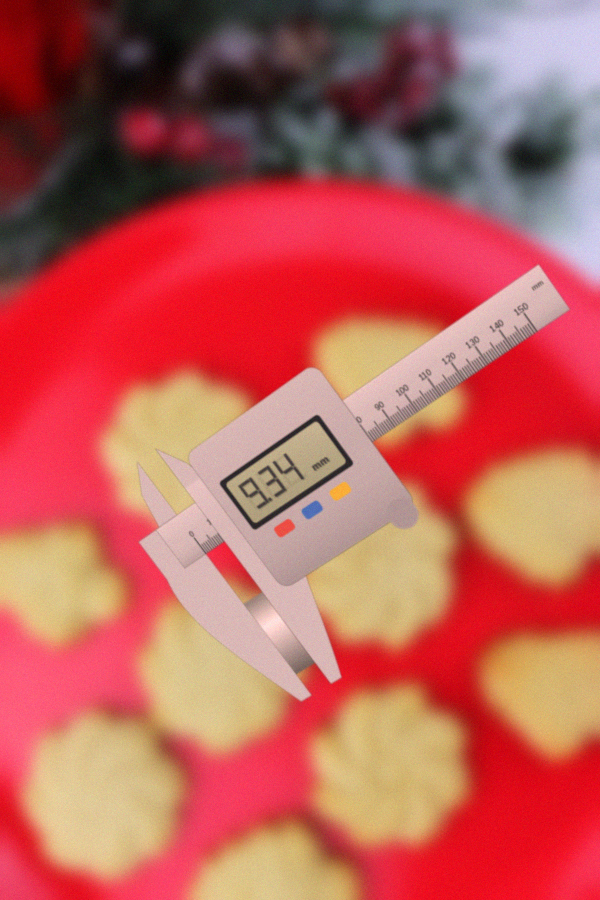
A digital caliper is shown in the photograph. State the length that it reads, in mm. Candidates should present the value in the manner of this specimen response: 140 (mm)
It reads 9.34 (mm)
